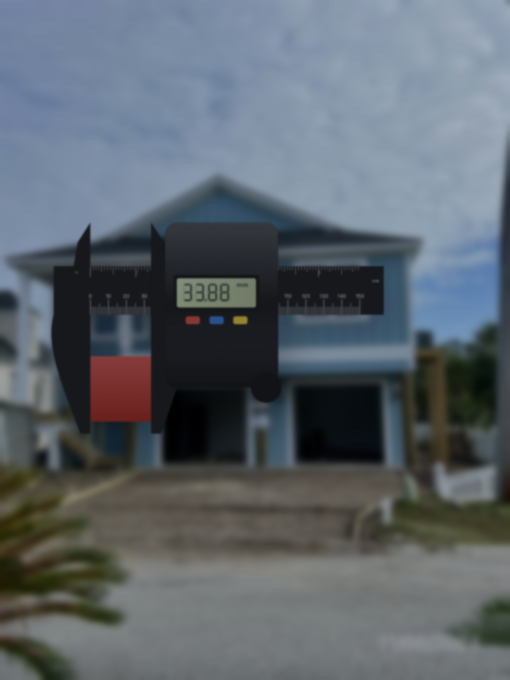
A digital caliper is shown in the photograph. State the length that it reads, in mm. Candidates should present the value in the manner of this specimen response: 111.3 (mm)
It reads 33.88 (mm)
